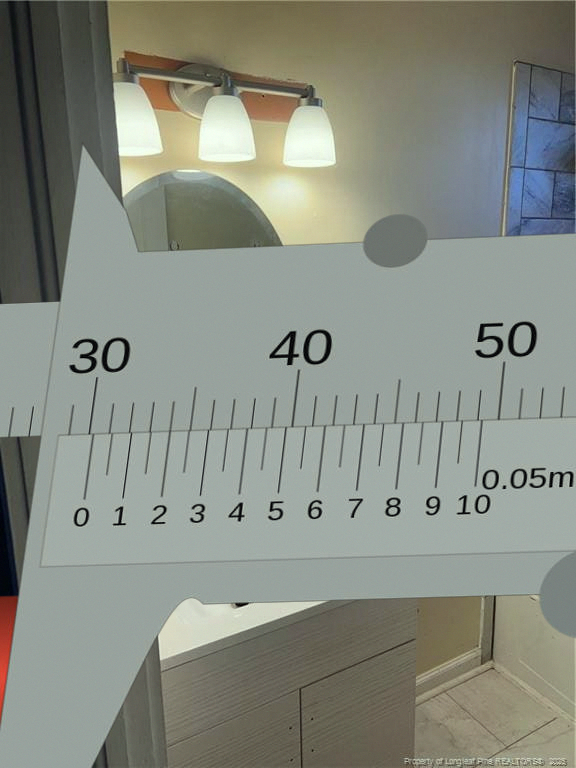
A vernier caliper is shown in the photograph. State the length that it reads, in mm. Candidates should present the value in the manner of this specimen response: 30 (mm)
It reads 30.2 (mm)
